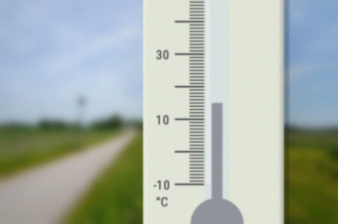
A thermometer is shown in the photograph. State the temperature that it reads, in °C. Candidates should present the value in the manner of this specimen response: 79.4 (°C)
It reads 15 (°C)
